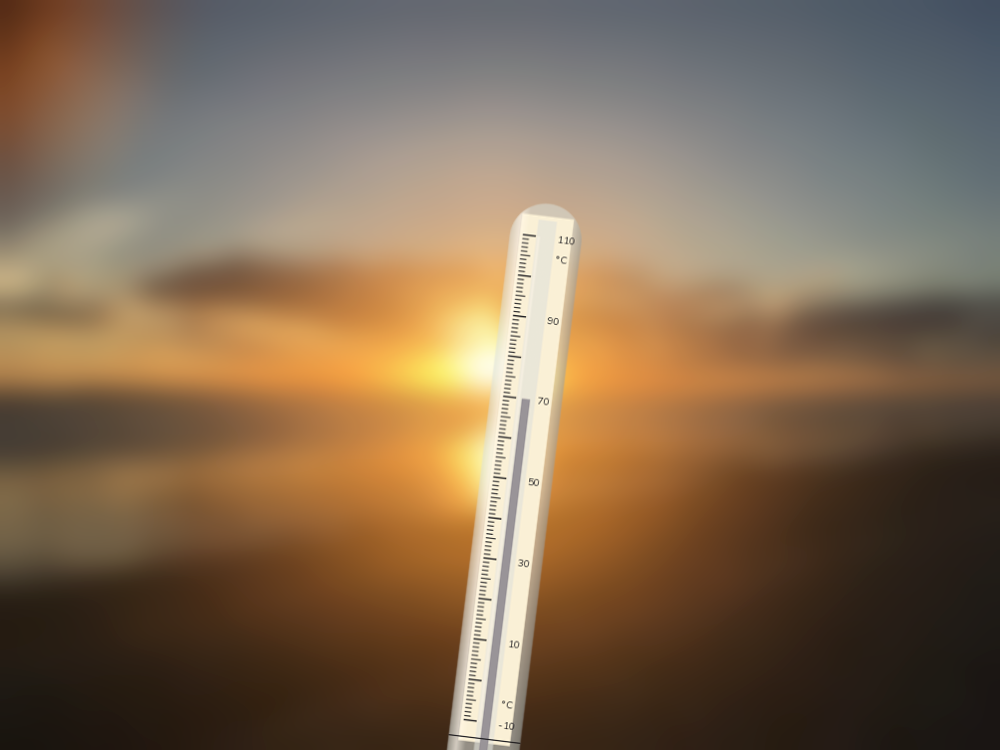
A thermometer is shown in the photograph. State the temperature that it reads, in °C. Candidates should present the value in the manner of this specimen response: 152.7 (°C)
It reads 70 (°C)
